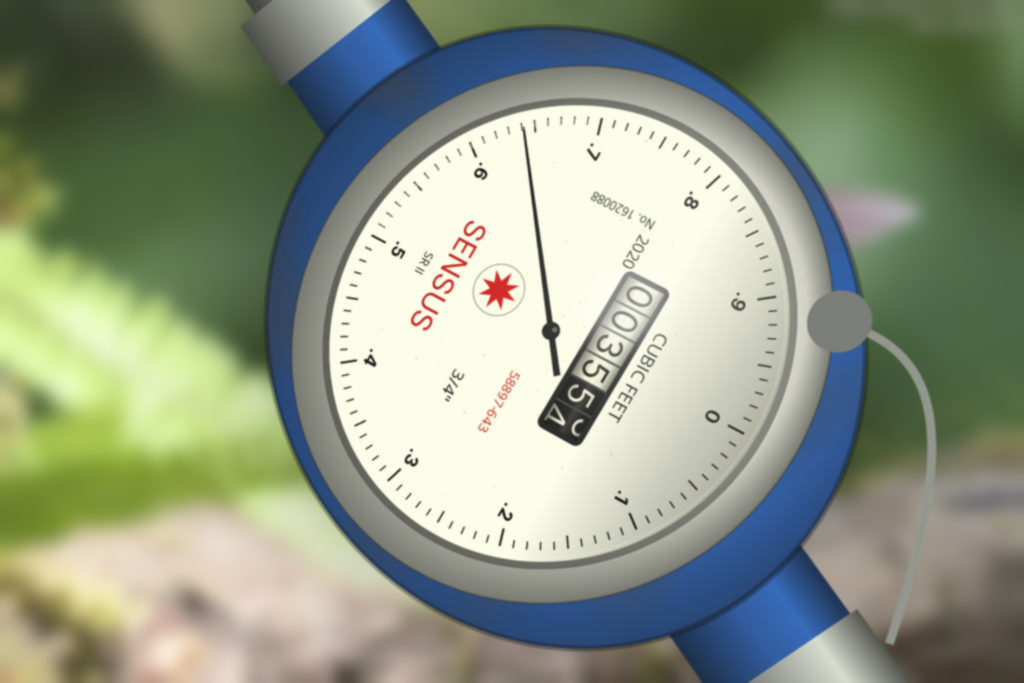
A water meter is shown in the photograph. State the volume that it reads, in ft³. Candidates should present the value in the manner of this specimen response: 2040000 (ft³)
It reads 3553.64 (ft³)
